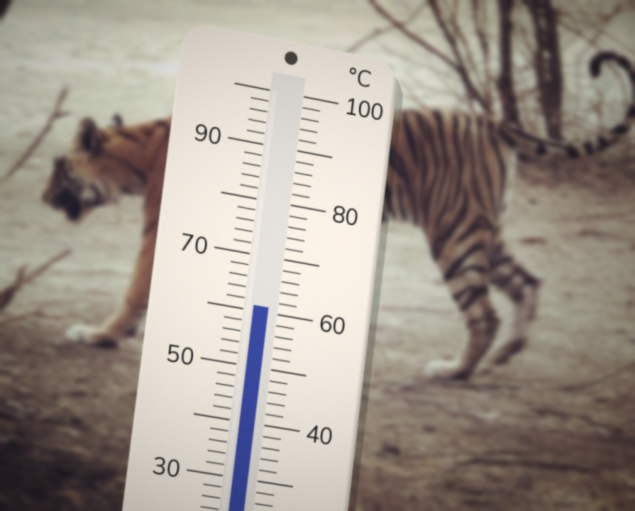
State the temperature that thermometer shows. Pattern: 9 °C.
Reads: 61 °C
